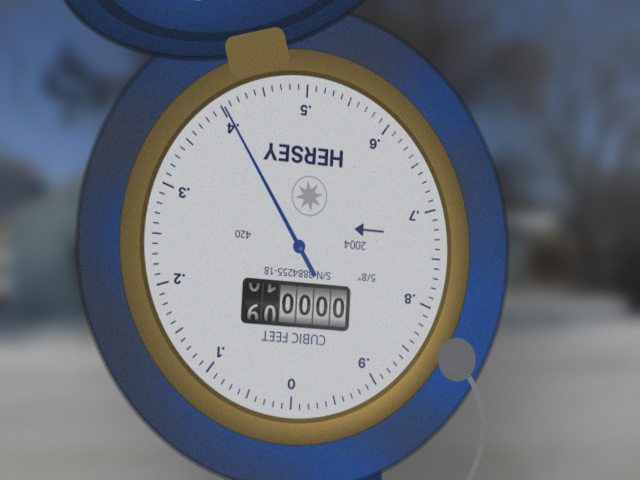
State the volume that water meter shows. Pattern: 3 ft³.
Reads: 9.40 ft³
